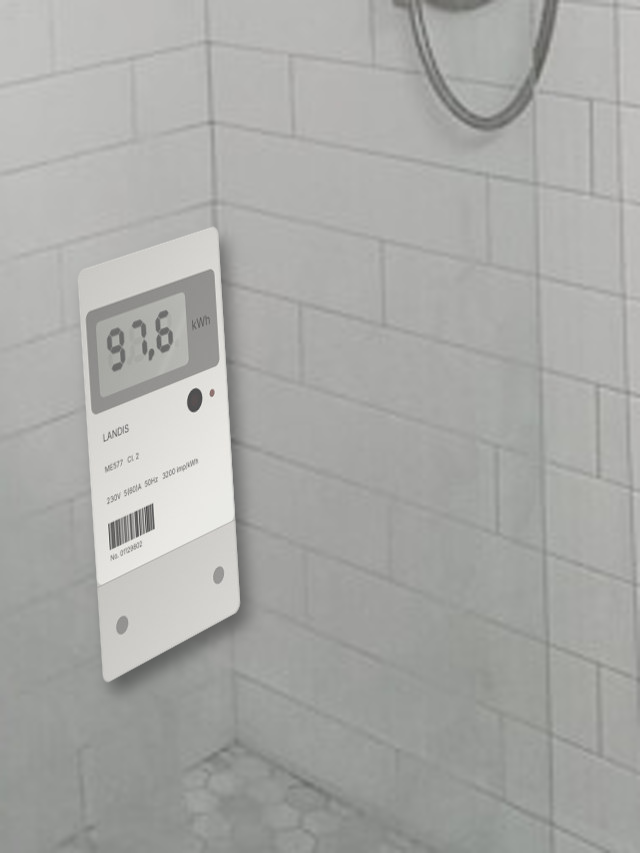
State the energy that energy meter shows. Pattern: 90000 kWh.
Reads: 97.6 kWh
